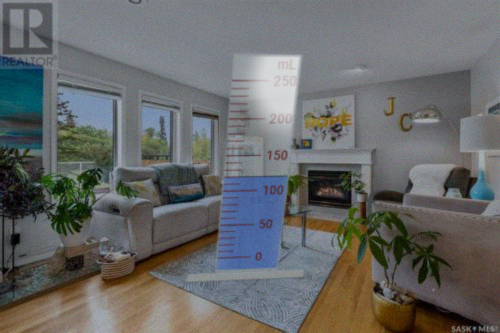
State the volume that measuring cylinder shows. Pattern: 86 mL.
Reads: 120 mL
